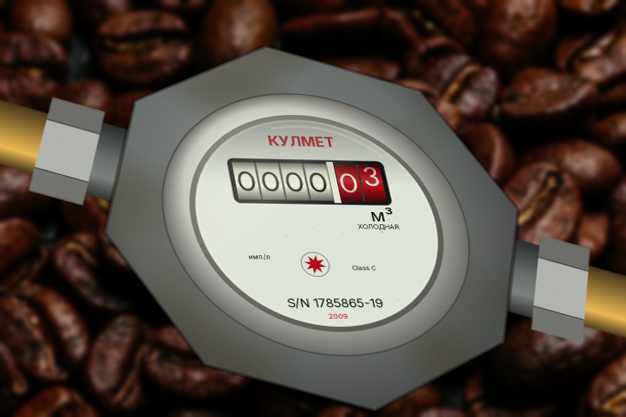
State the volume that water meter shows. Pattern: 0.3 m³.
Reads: 0.03 m³
